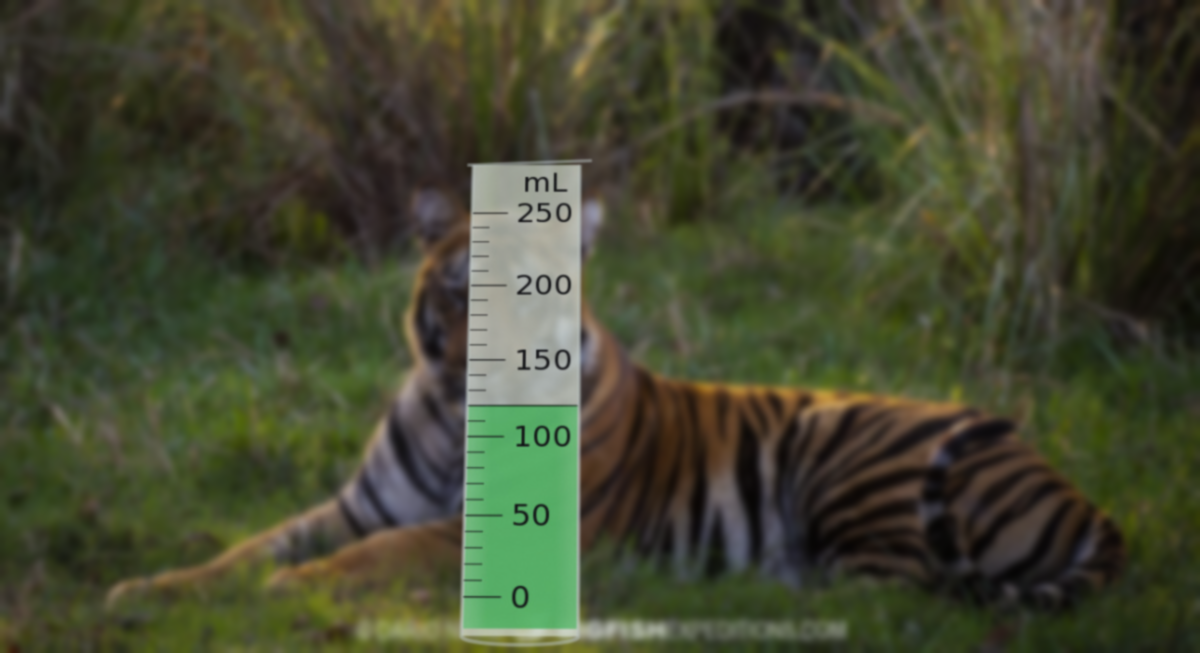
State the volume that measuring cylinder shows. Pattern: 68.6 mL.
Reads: 120 mL
